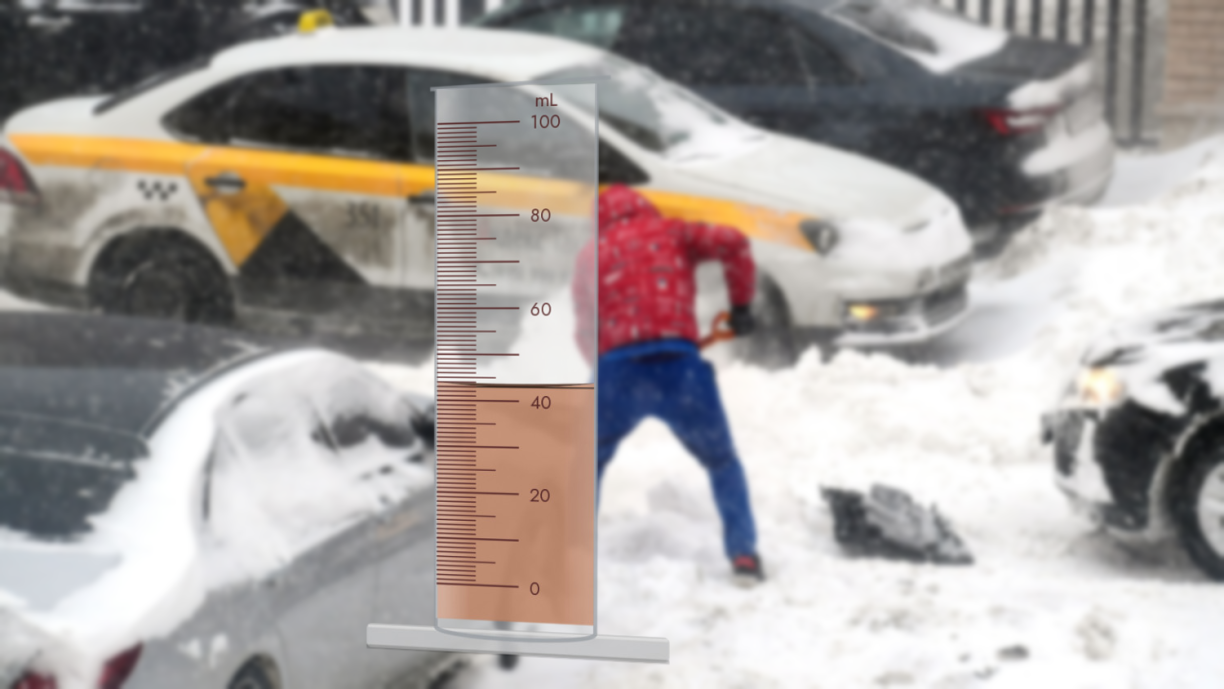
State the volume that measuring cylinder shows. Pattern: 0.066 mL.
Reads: 43 mL
